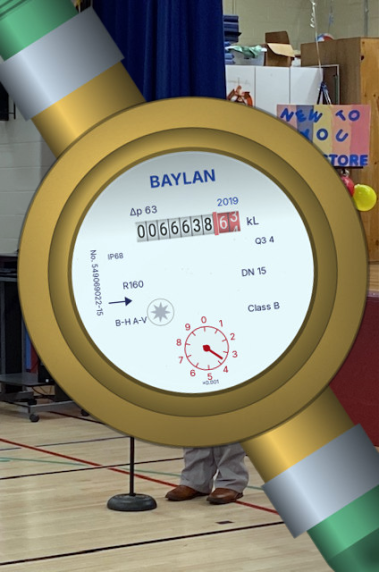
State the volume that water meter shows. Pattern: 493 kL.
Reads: 66638.633 kL
